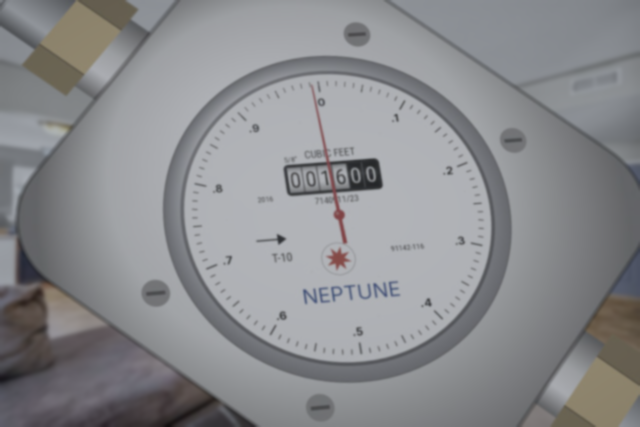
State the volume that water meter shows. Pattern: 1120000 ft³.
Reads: 1599.99 ft³
